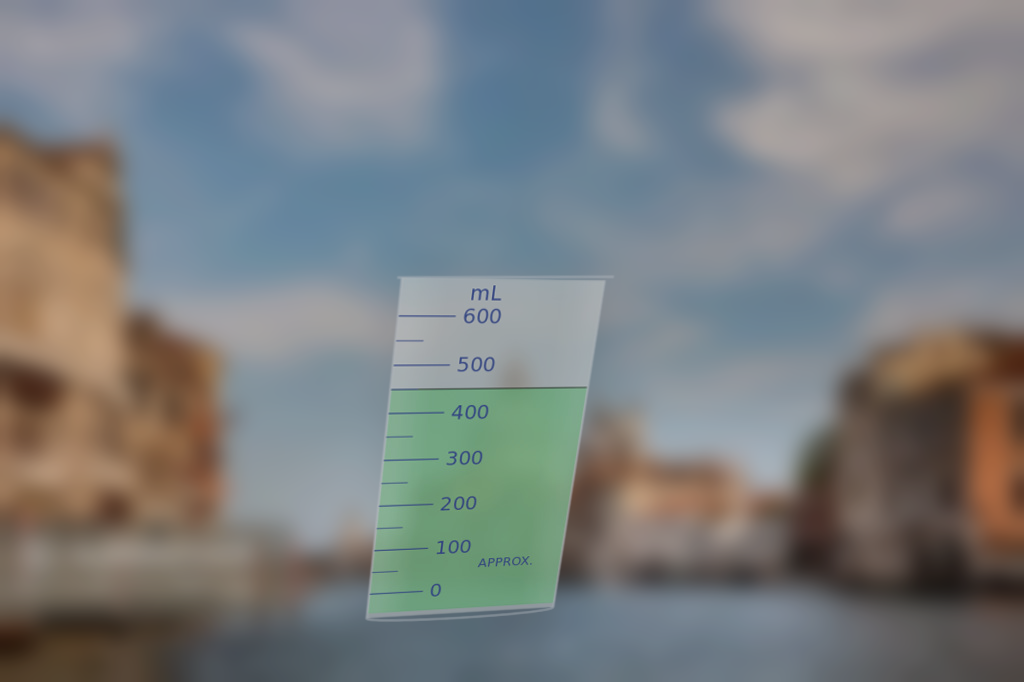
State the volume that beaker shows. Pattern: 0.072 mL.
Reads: 450 mL
